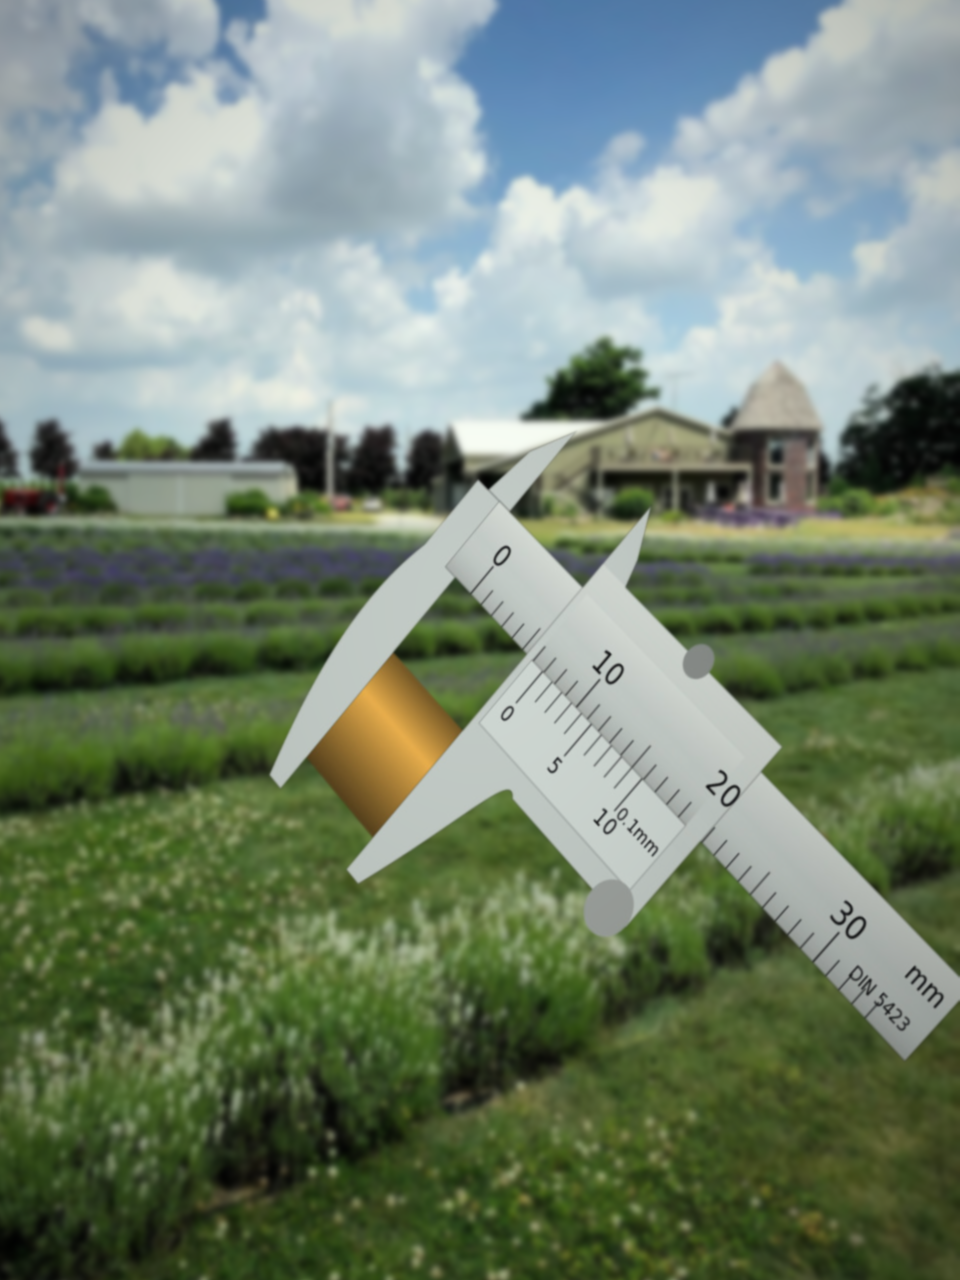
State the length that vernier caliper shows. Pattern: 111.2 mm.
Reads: 6.9 mm
